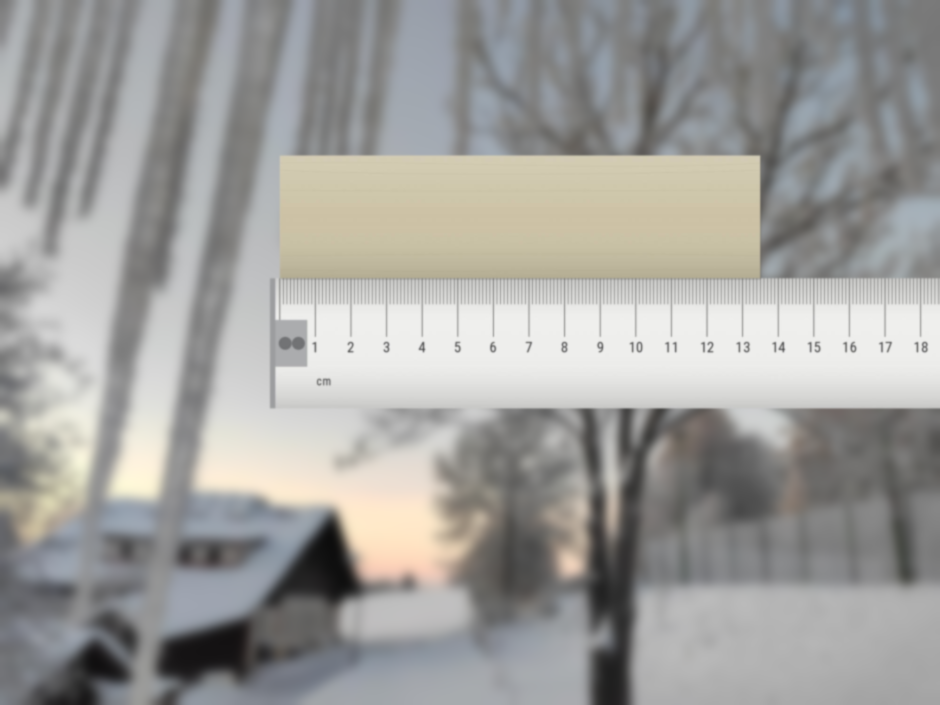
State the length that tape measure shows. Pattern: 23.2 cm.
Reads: 13.5 cm
